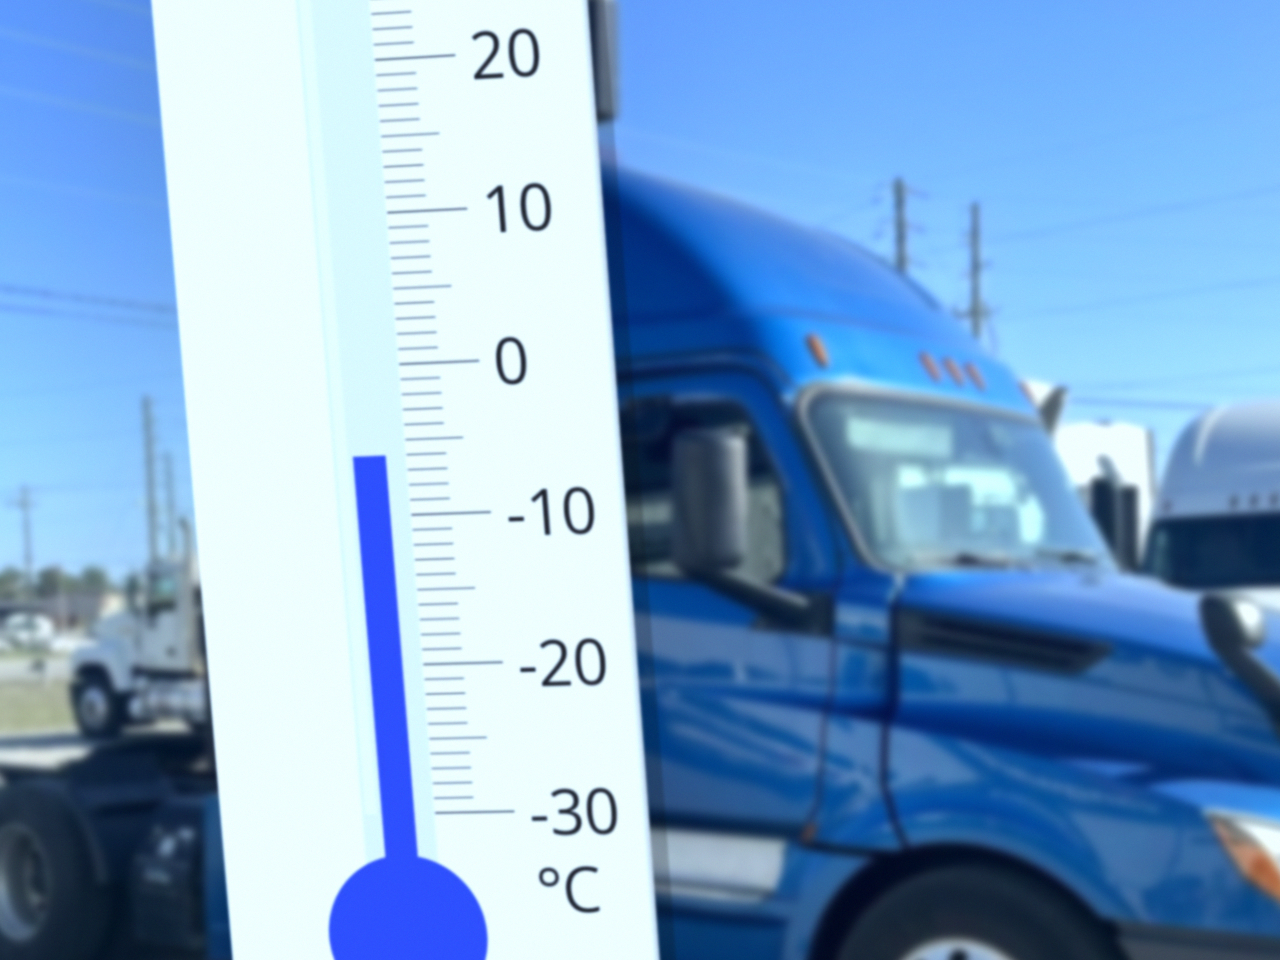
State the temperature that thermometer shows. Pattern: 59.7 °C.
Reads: -6 °C
